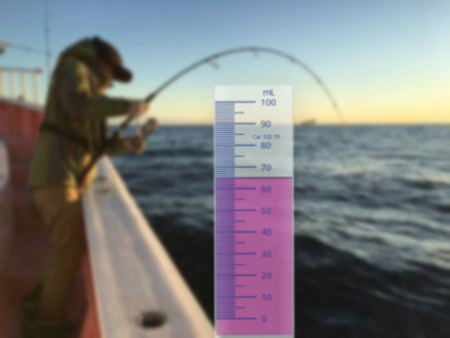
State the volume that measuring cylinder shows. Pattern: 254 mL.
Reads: 65 mL
